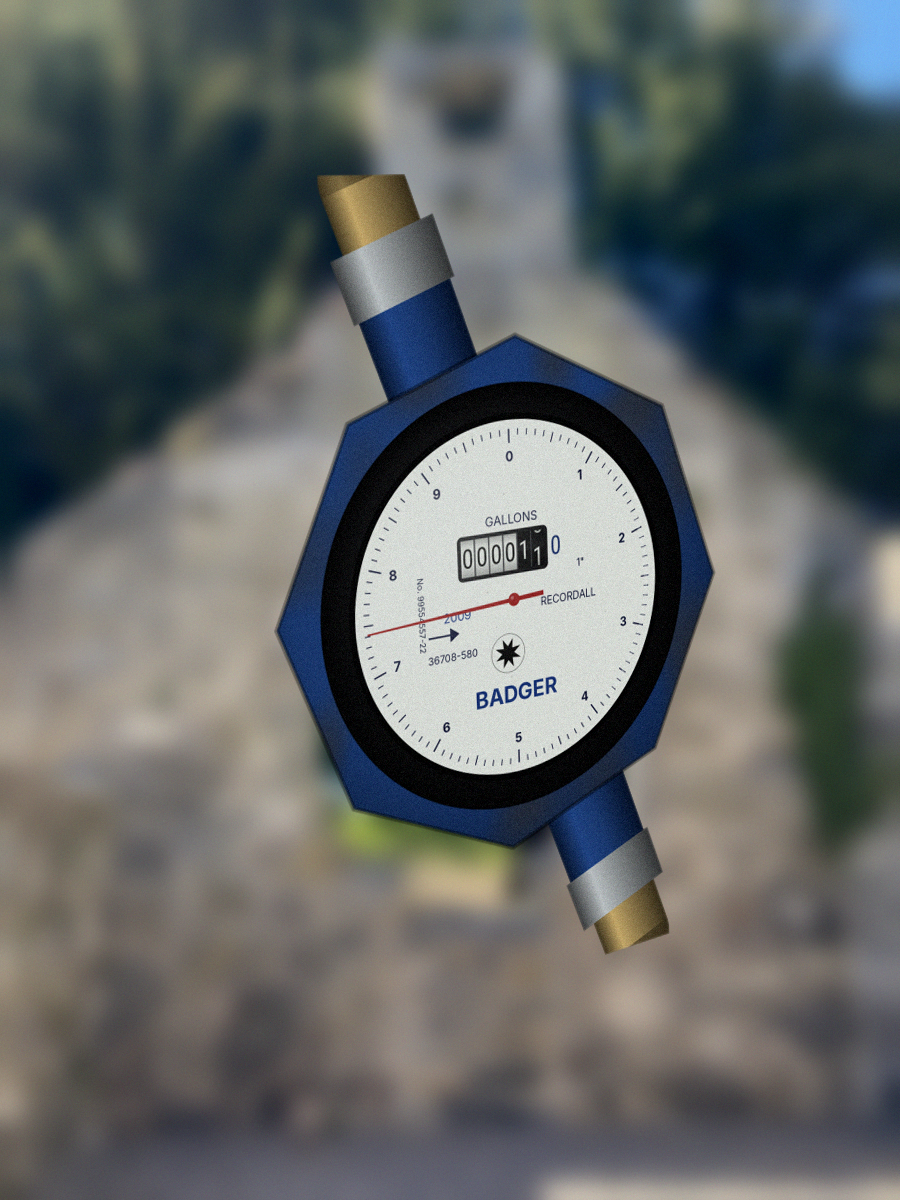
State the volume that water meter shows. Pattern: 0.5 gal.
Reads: 107.4 gal
